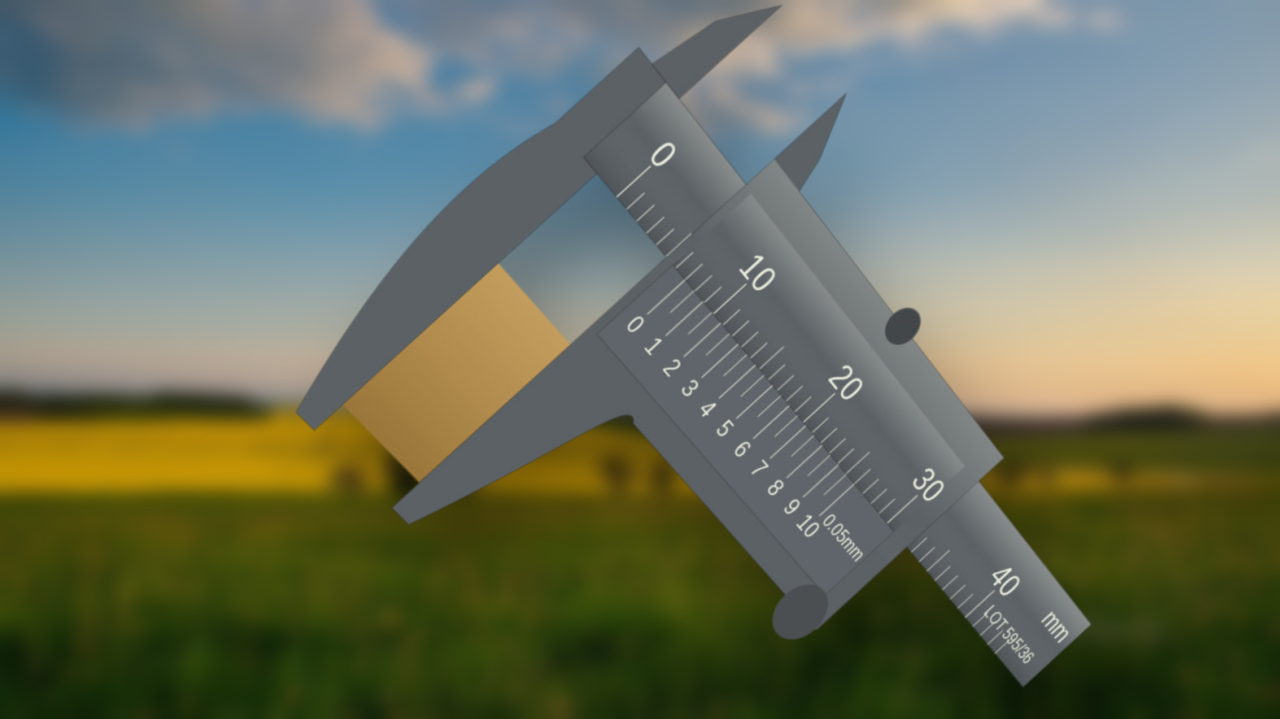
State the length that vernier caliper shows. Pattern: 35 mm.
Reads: 7.0 mm
